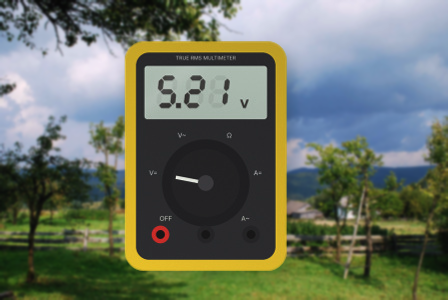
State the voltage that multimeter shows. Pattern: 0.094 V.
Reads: 5.21 V
